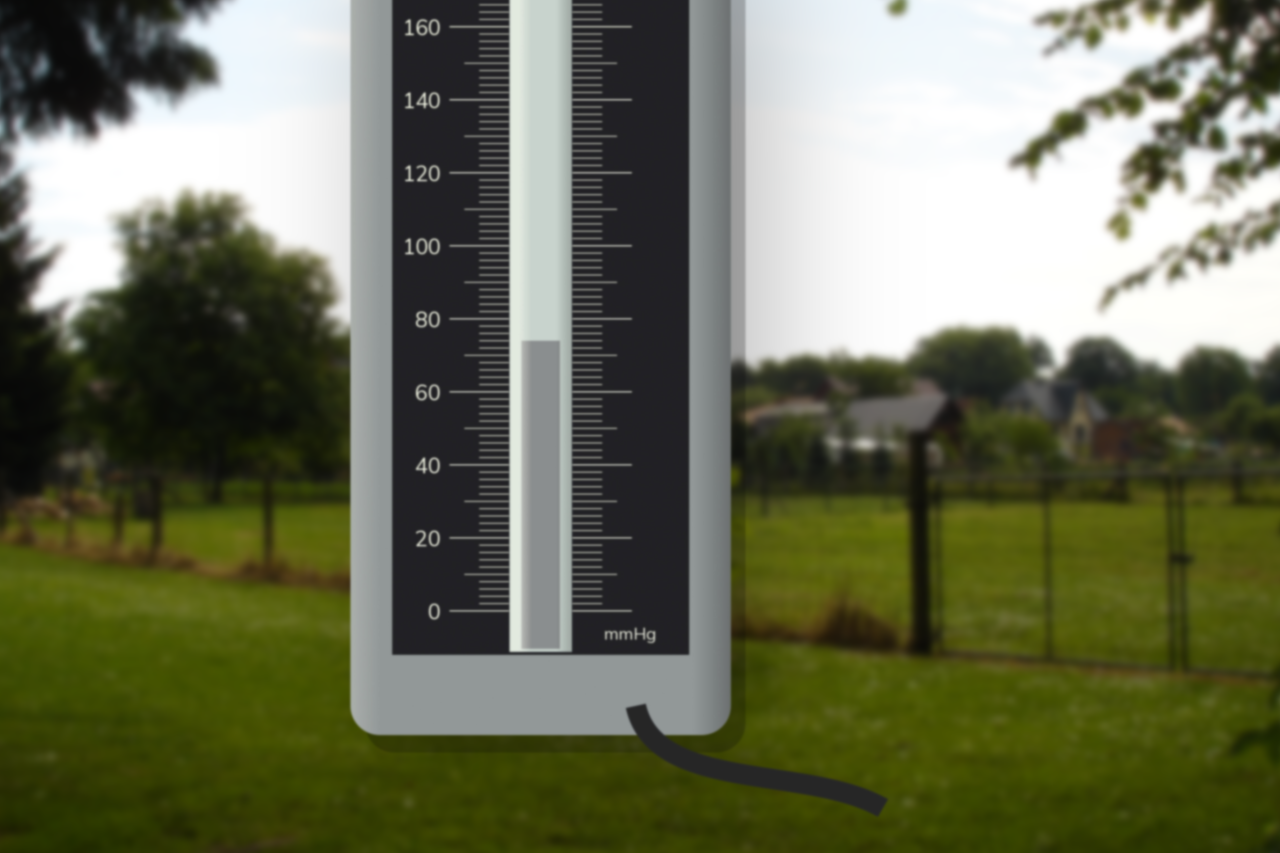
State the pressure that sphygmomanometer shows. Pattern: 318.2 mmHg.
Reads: 74 mmHg
